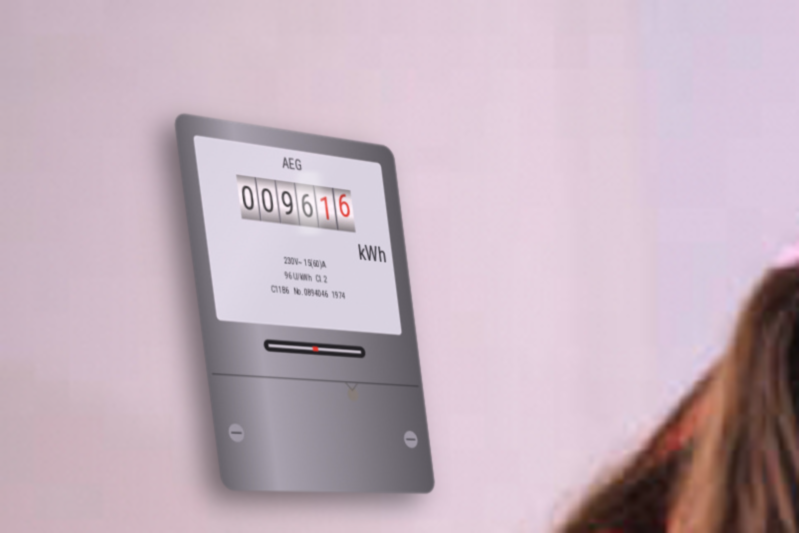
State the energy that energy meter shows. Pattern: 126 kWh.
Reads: 96.16 kWh
